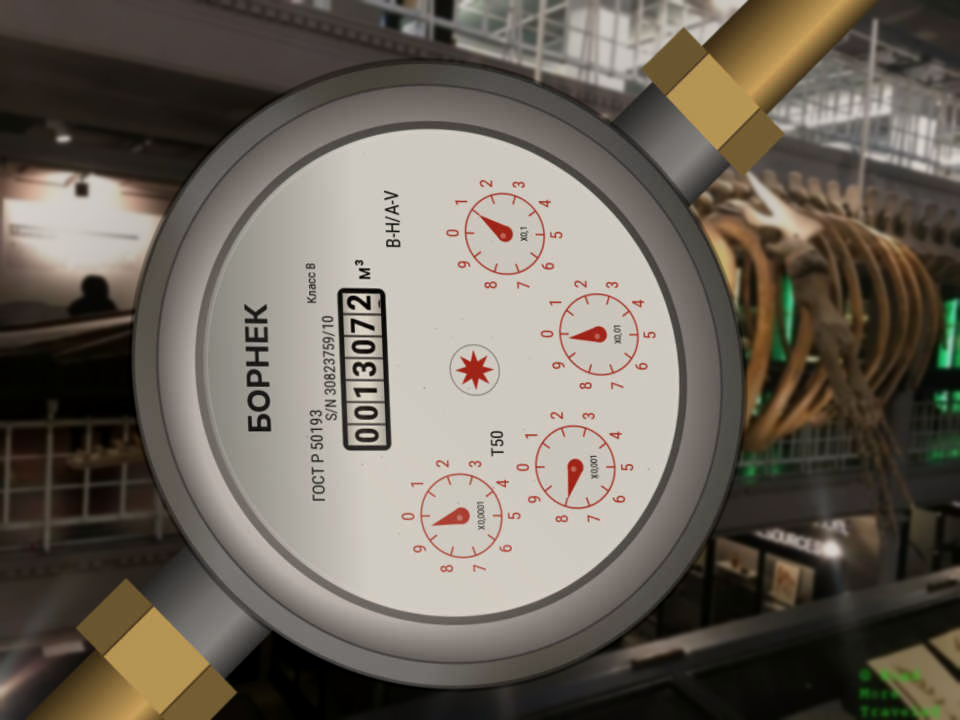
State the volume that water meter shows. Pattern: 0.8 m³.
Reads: 13072.0979 m³
